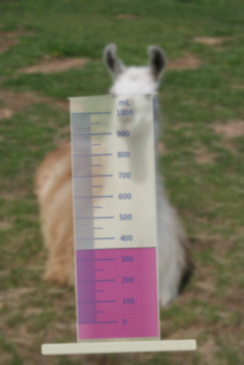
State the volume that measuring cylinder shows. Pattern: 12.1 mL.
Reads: 350 mL
